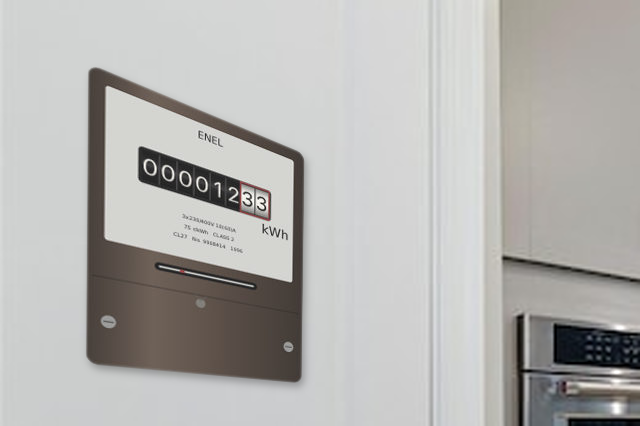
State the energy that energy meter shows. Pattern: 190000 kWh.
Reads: 12.33 kWh
